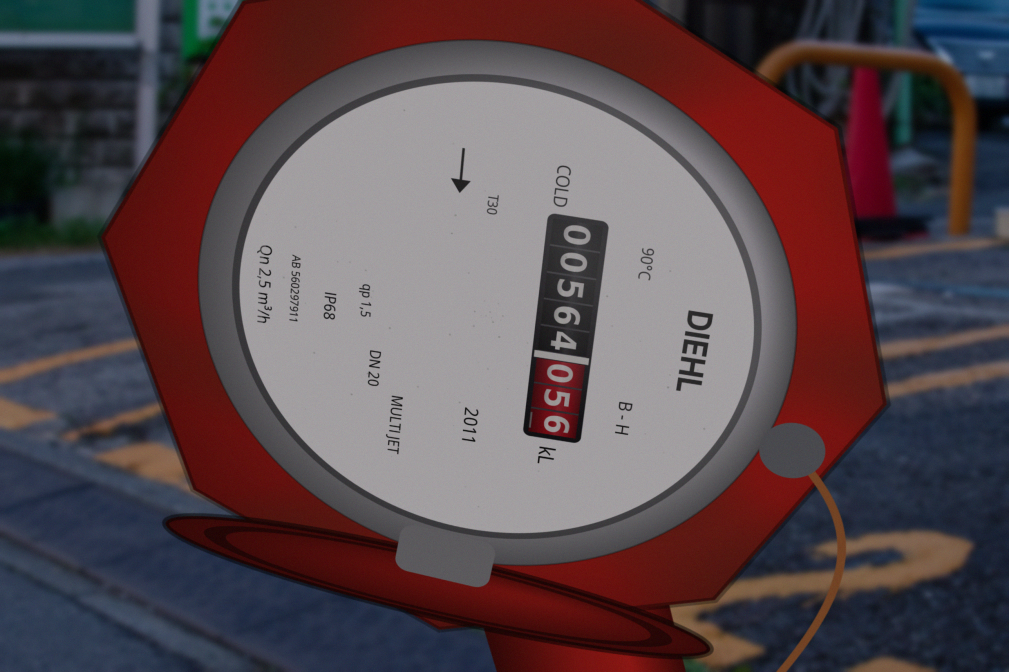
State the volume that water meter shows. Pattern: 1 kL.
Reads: 564.056 kL
